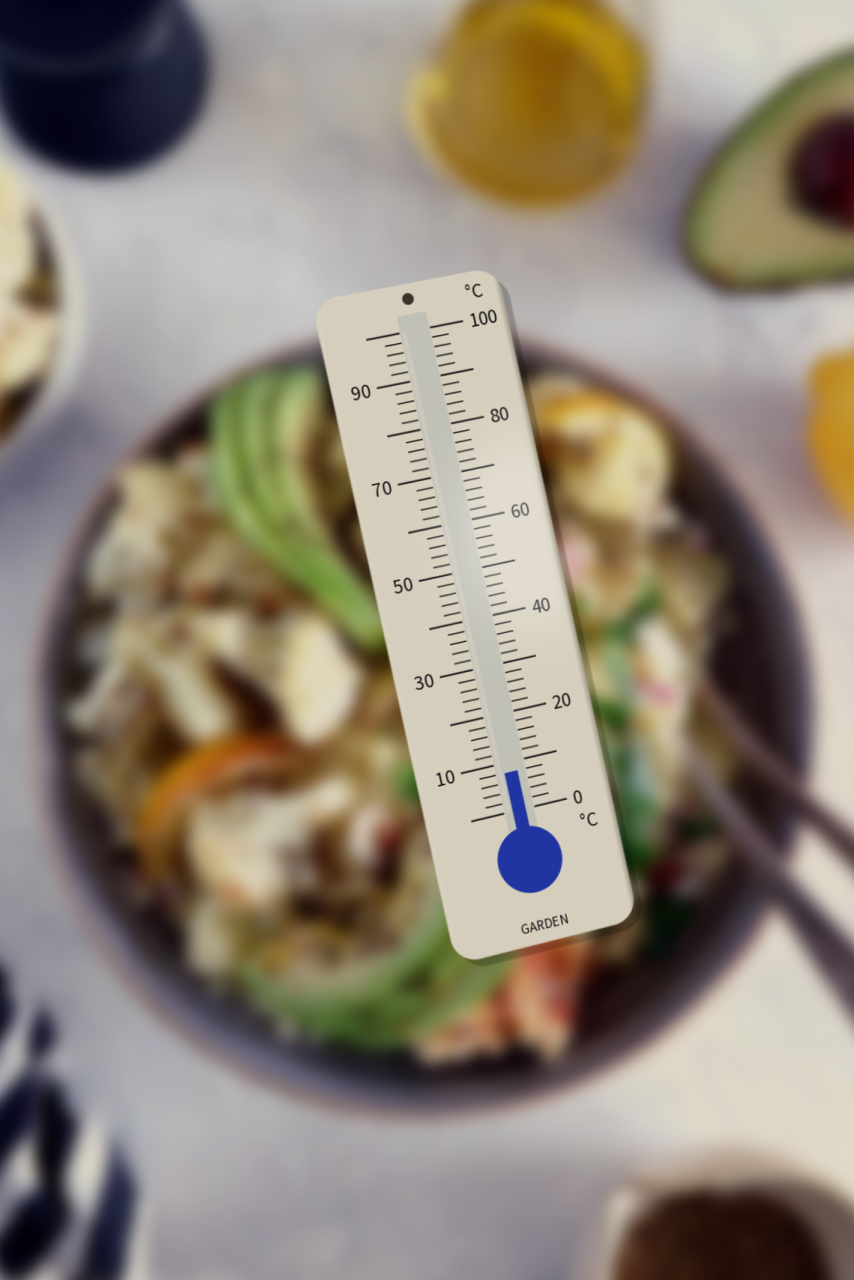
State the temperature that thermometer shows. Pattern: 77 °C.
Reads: 8 °C
